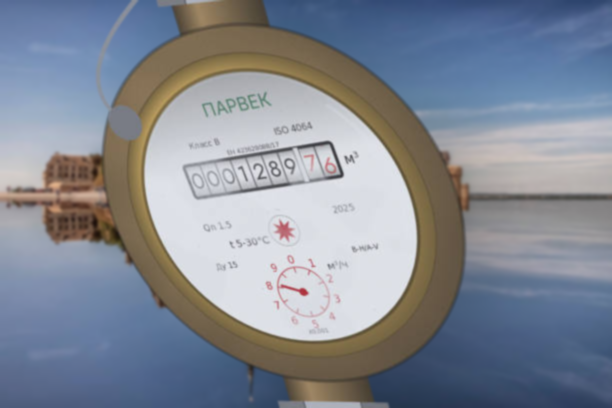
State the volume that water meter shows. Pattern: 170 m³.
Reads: 1289.758 m³
